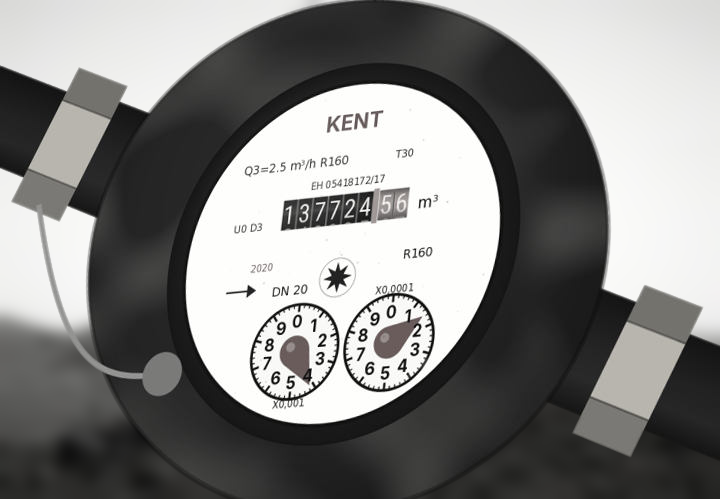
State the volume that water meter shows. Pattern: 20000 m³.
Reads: 137724.5641 m³
